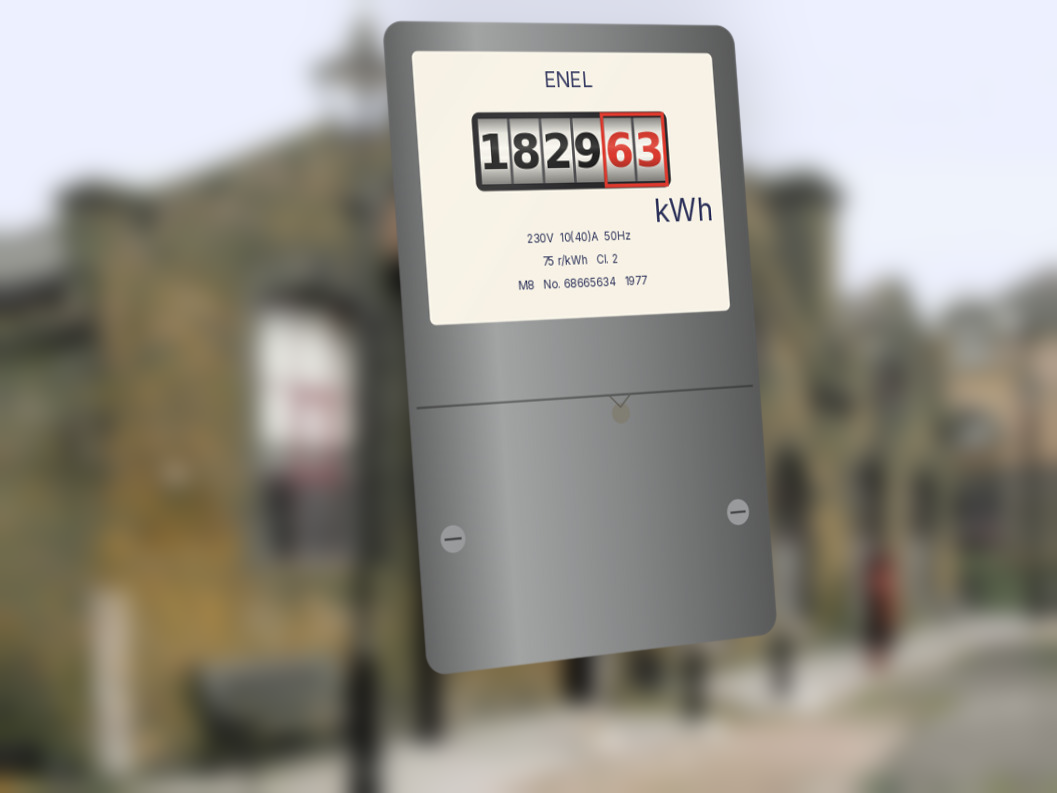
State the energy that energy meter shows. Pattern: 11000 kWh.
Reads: 1829.63 kWh
